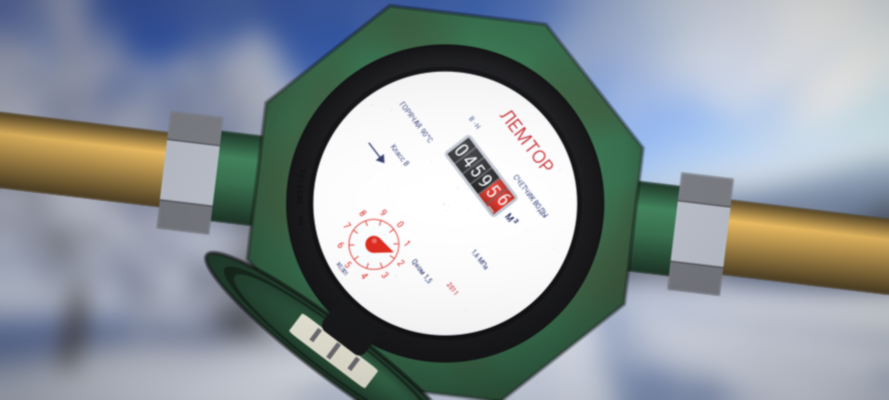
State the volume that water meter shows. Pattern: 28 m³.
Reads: 459.561 m³
